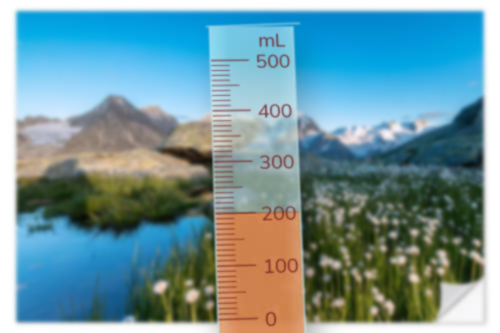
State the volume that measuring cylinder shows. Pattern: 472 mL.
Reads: 200 mL
